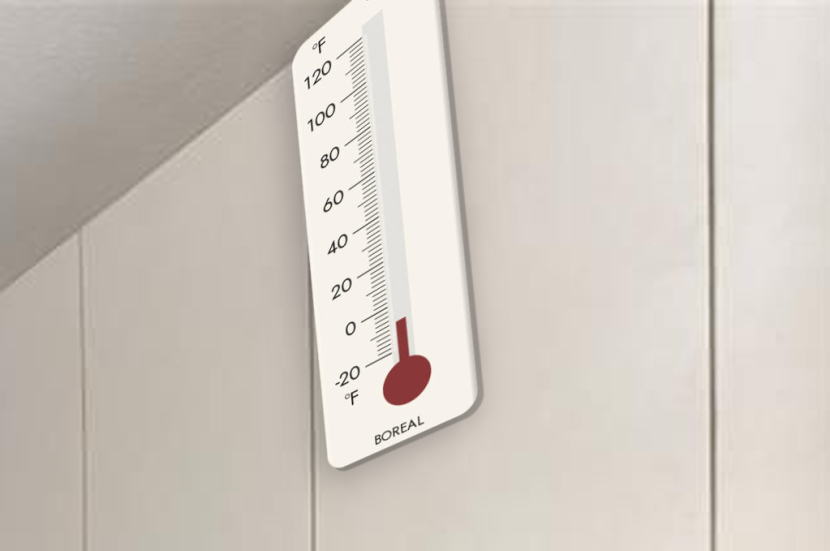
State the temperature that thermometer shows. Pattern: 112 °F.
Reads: -8 °F
